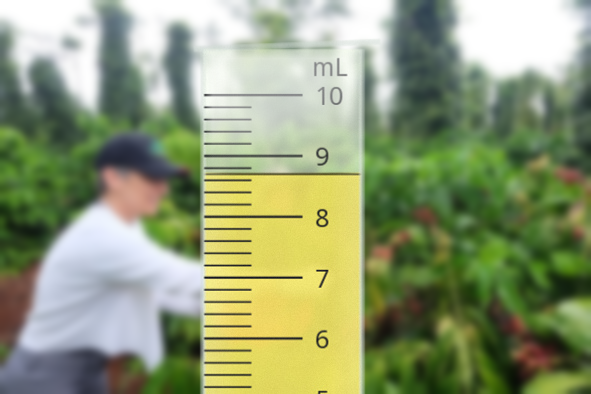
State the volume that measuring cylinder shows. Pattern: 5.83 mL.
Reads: 8.7 mL
